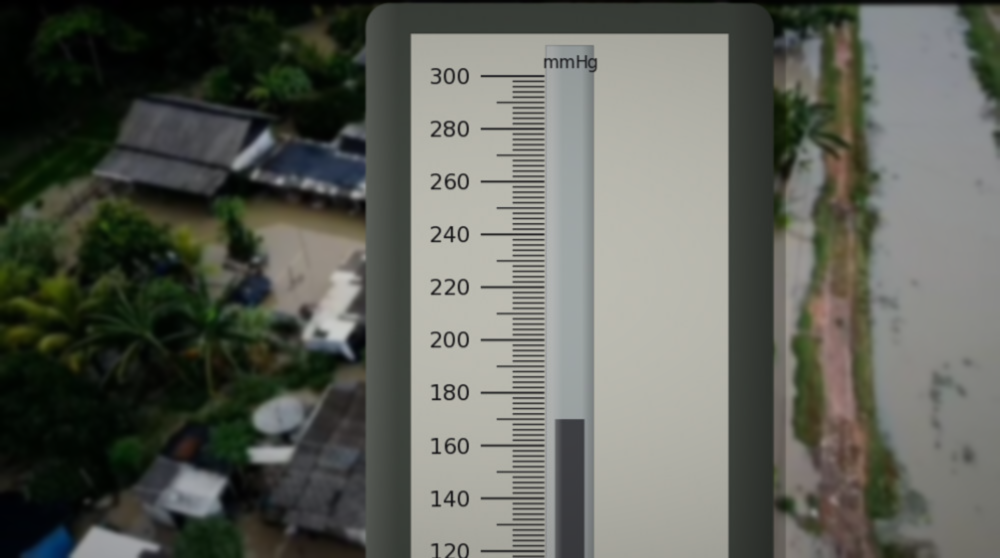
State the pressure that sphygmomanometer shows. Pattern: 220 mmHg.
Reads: 170 mmHg
